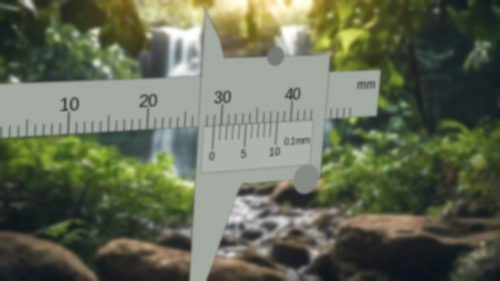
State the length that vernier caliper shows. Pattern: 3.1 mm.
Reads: 29.0 mm
